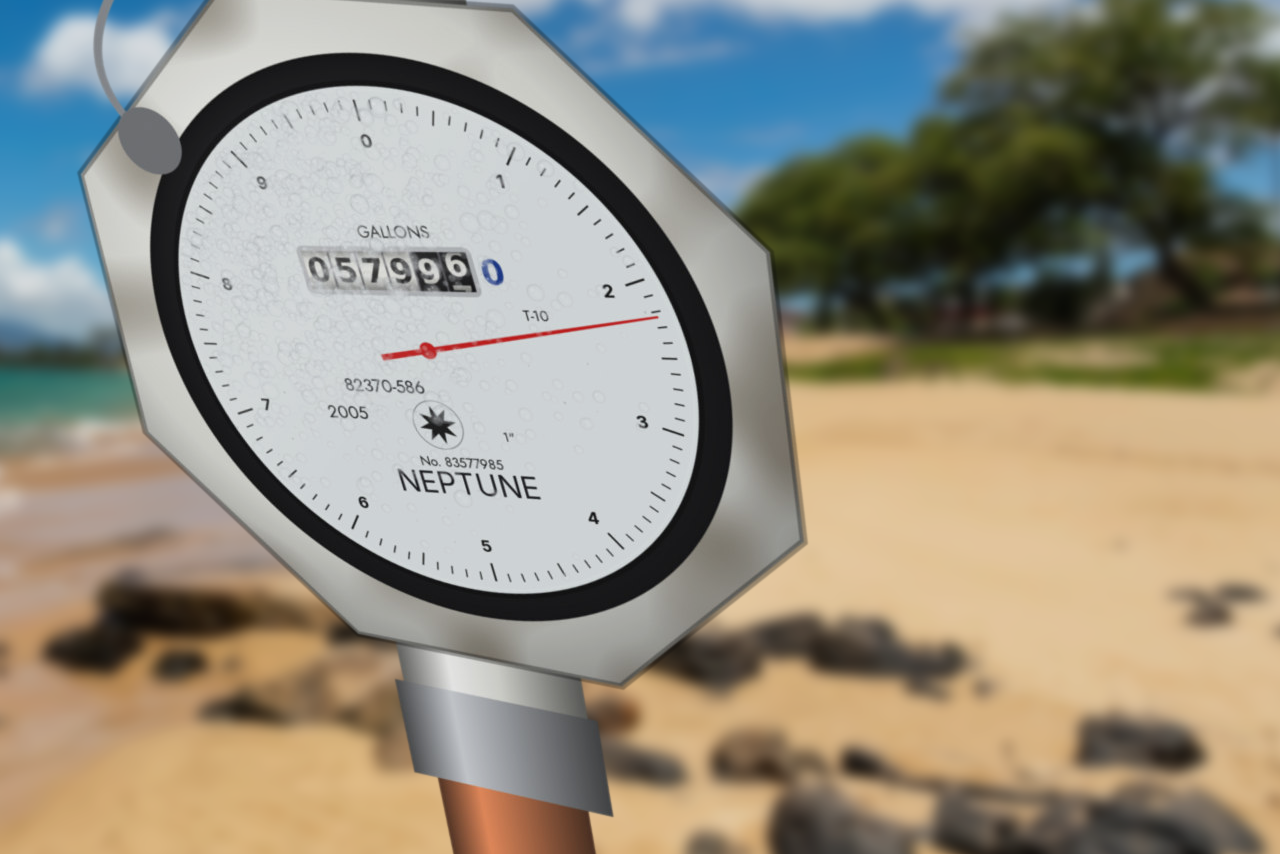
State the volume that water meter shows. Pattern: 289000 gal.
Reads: 579962.2 gal
